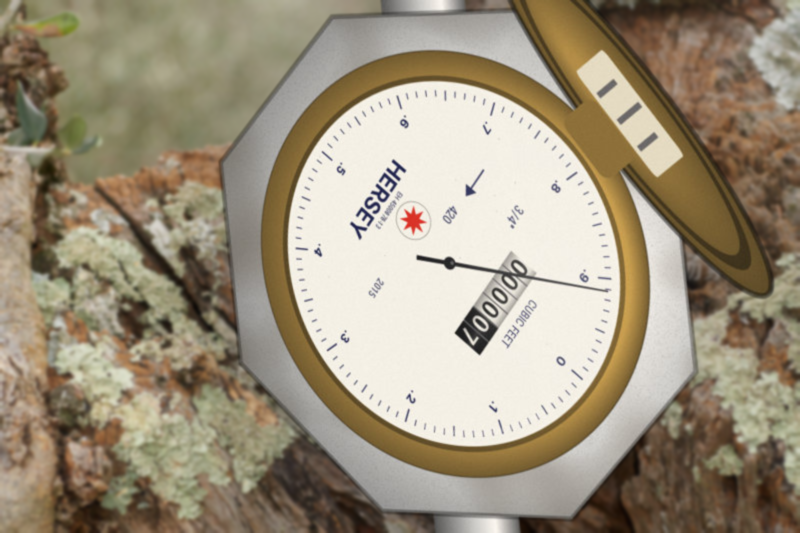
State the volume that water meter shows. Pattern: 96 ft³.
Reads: 6.91 ft³
